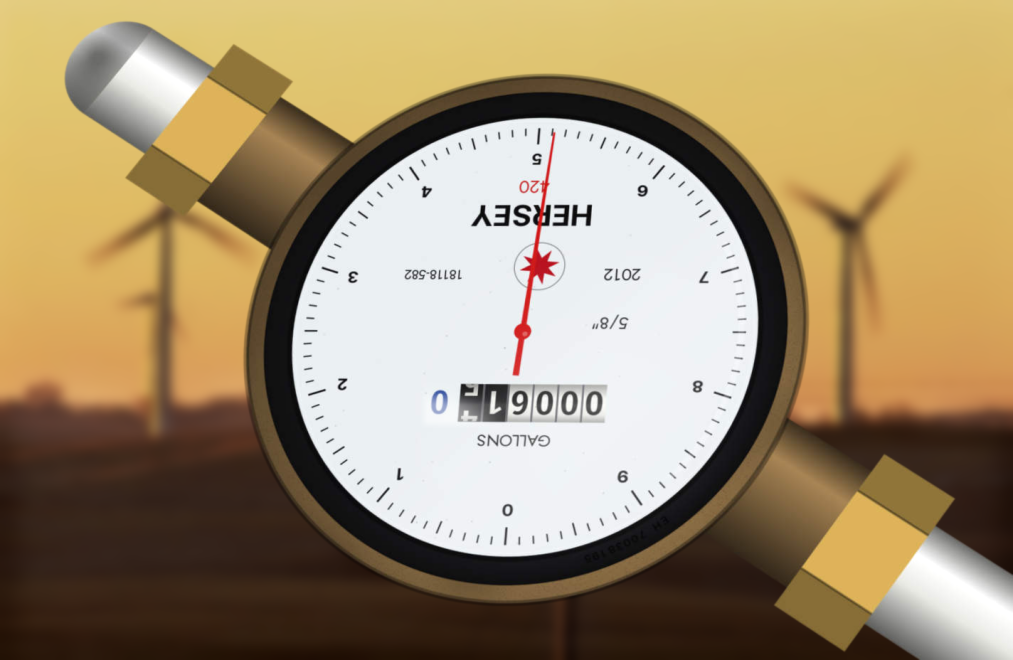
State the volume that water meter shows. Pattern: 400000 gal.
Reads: 6145.1 gal
